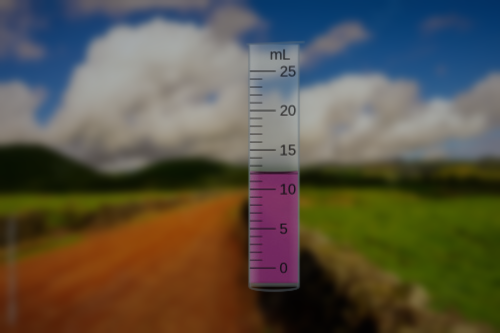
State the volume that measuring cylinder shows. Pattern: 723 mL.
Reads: 12 mL
